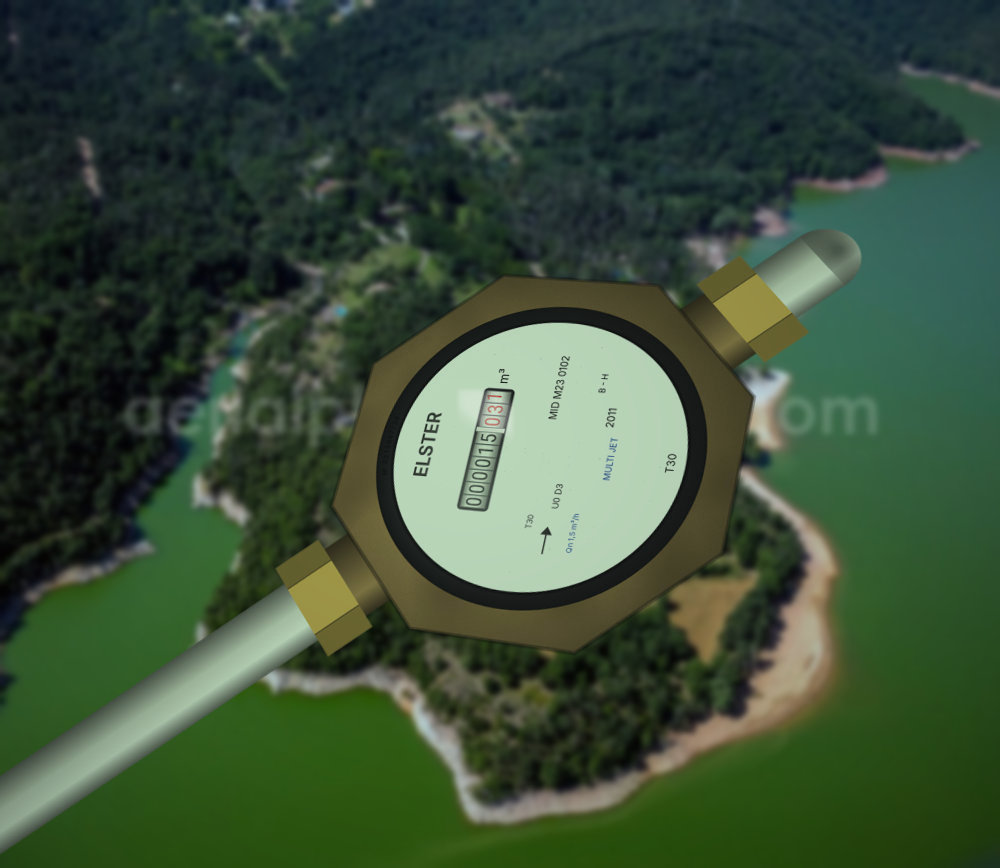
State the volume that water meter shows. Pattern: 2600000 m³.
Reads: 15.031 m³
